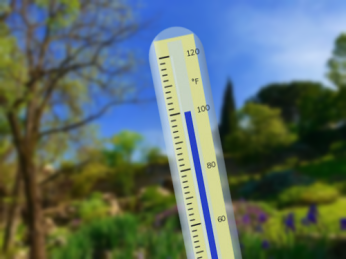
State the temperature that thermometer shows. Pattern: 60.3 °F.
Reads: 100 °F
